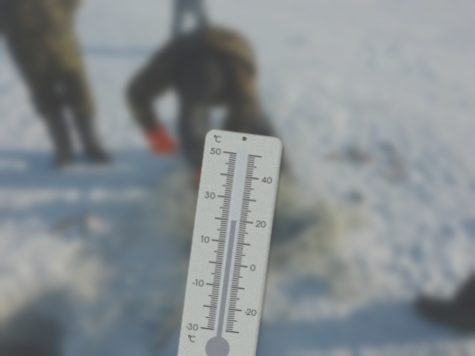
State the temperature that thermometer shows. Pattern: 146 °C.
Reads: 20 °C
